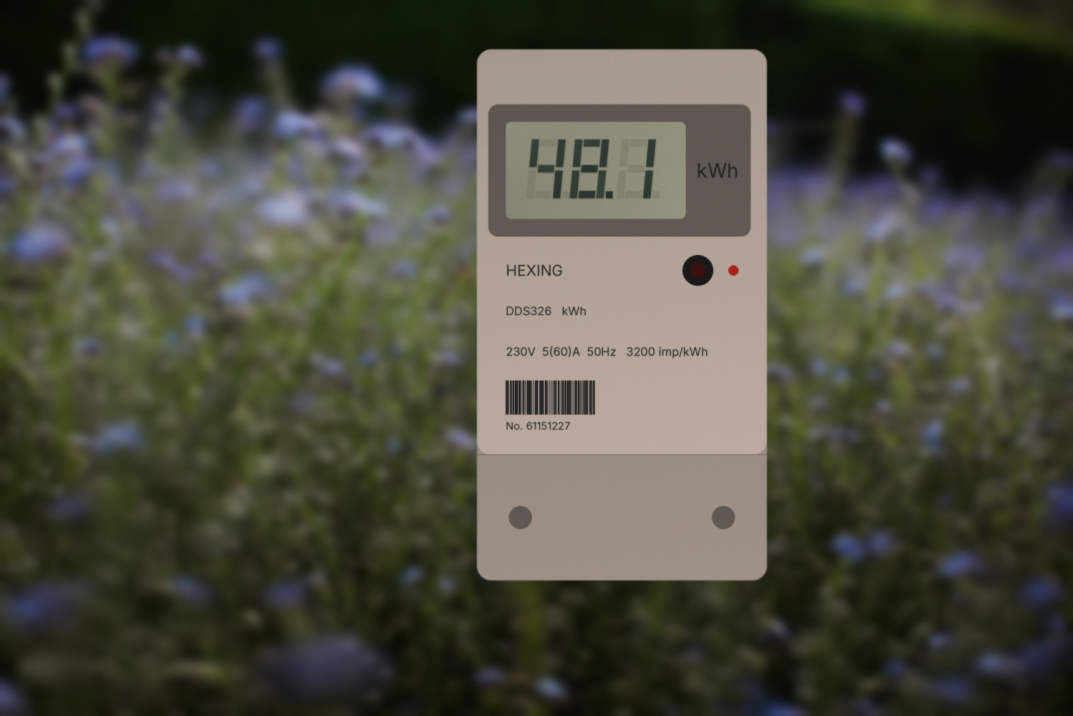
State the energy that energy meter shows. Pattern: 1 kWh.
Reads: 48.1 kWh
